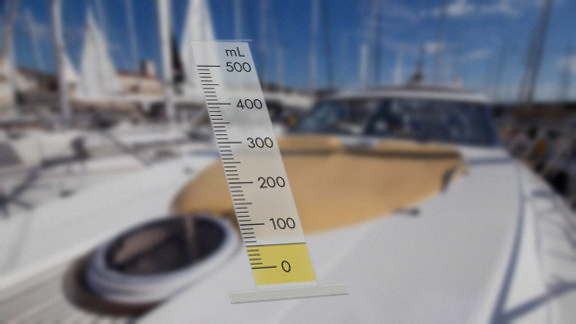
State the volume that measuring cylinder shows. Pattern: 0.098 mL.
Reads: 50 mL
